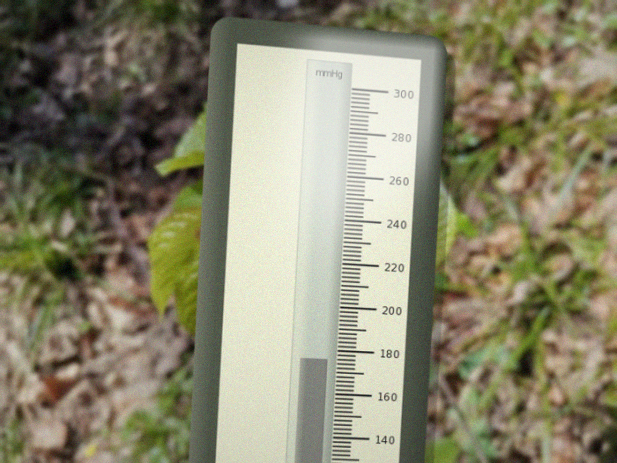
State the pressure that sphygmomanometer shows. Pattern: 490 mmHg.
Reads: 176 mmHg
